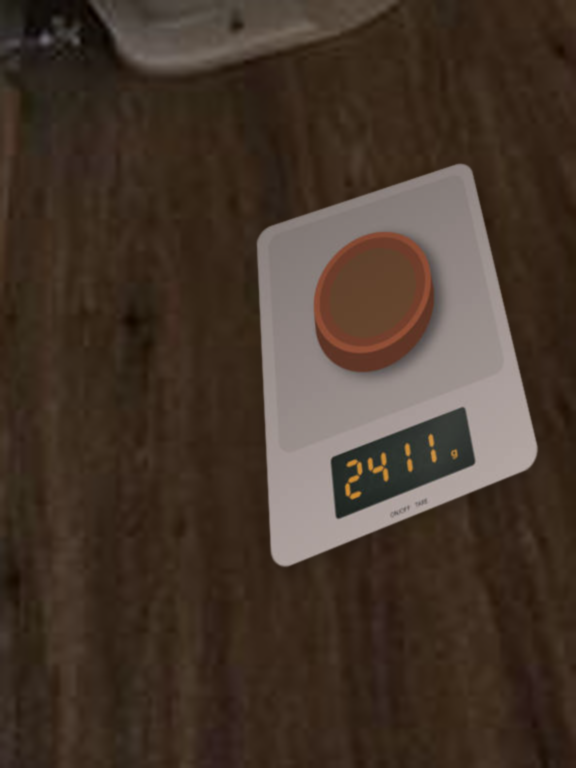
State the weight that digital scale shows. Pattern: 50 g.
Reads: 2411 g
